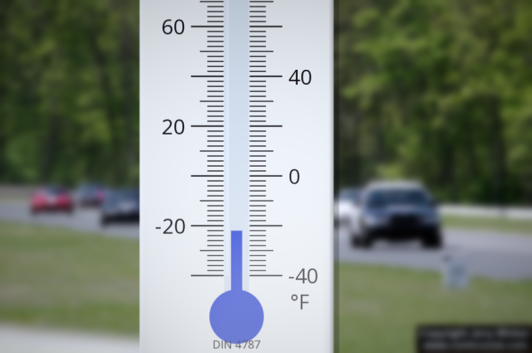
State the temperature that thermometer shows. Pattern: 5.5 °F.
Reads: -22 °F
